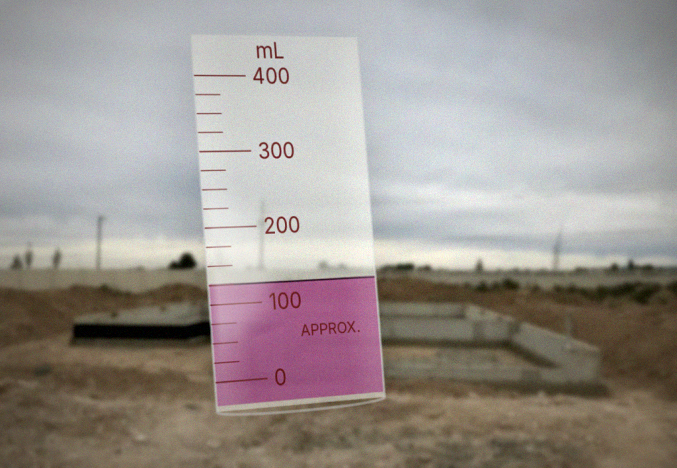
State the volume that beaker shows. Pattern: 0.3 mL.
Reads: 125 mL
